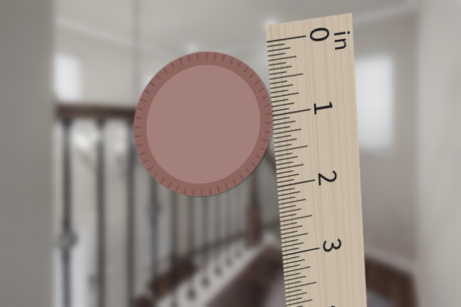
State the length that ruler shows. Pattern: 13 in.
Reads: 1.9375 in
